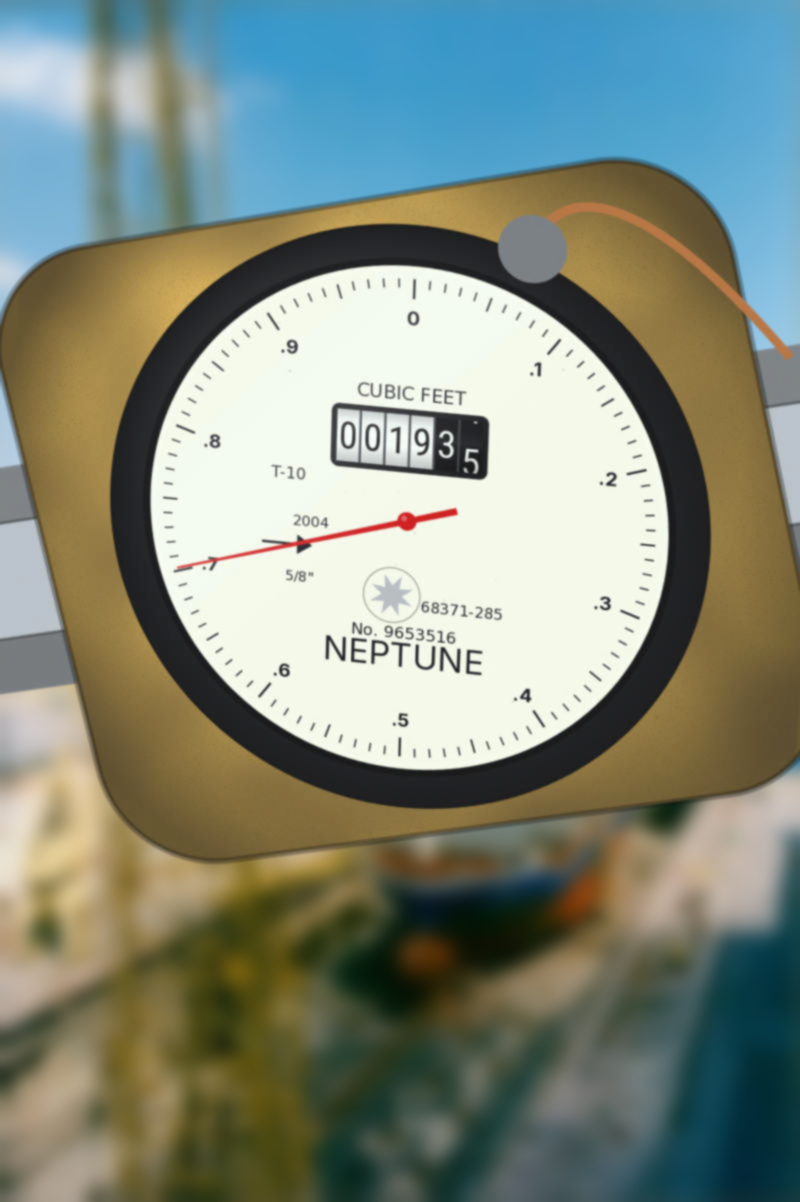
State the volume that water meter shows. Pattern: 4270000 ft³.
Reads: 1934.70 ft³
